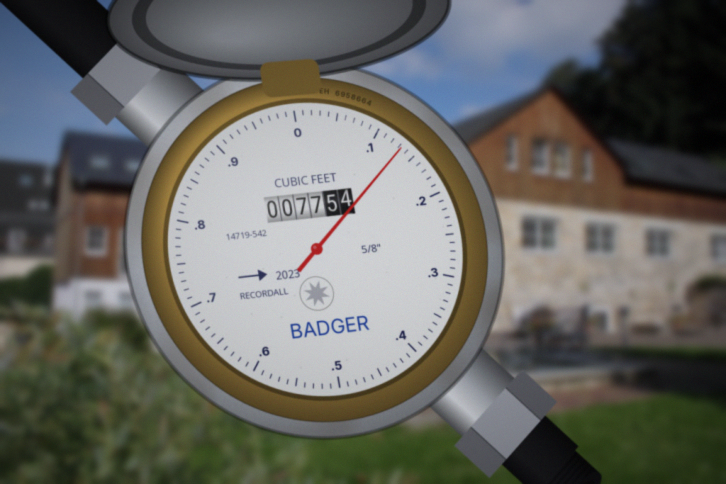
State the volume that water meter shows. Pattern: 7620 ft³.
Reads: 7754.13 ft³
